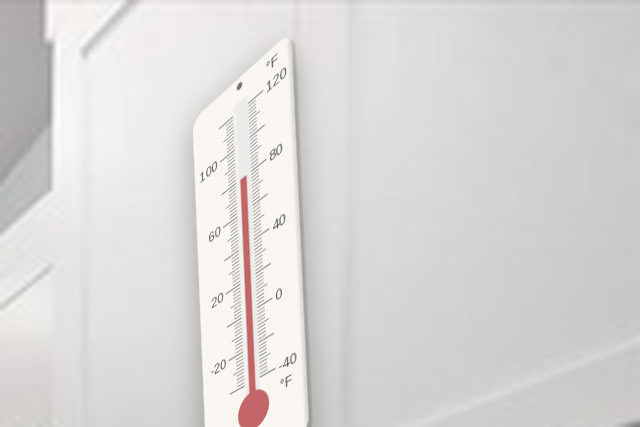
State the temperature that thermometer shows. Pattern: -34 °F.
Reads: 80 °F
